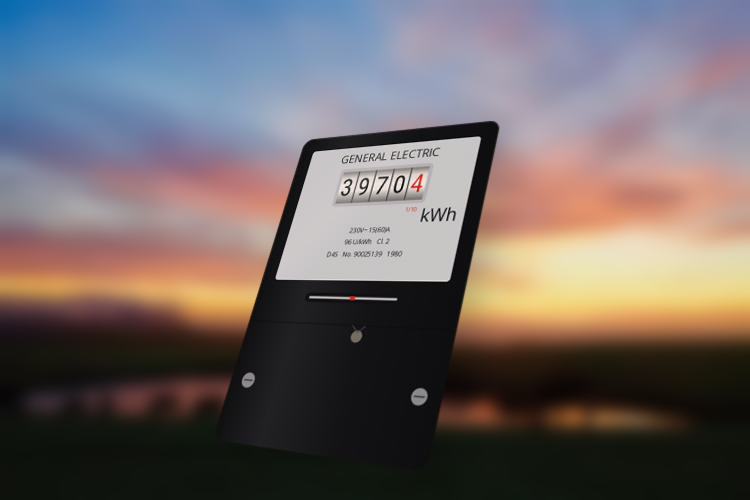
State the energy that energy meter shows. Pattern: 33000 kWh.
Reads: 3970.4 kWh
